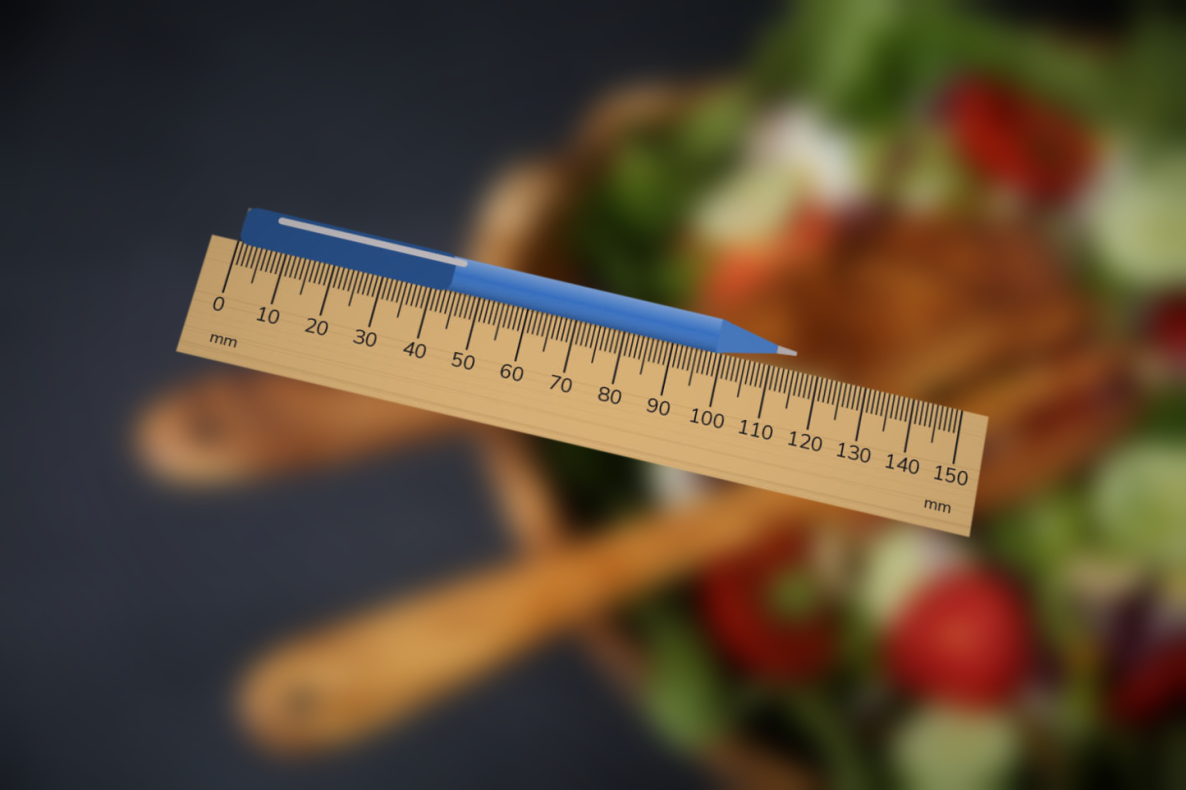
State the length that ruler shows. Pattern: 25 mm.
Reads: 115 mm
